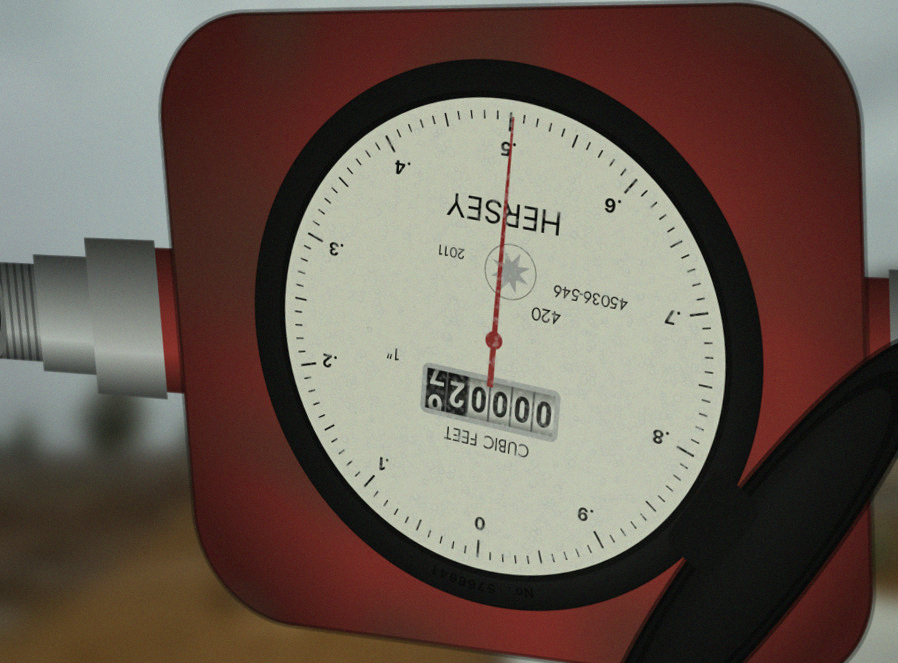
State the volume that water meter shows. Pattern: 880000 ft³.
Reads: 26.50 ft³
